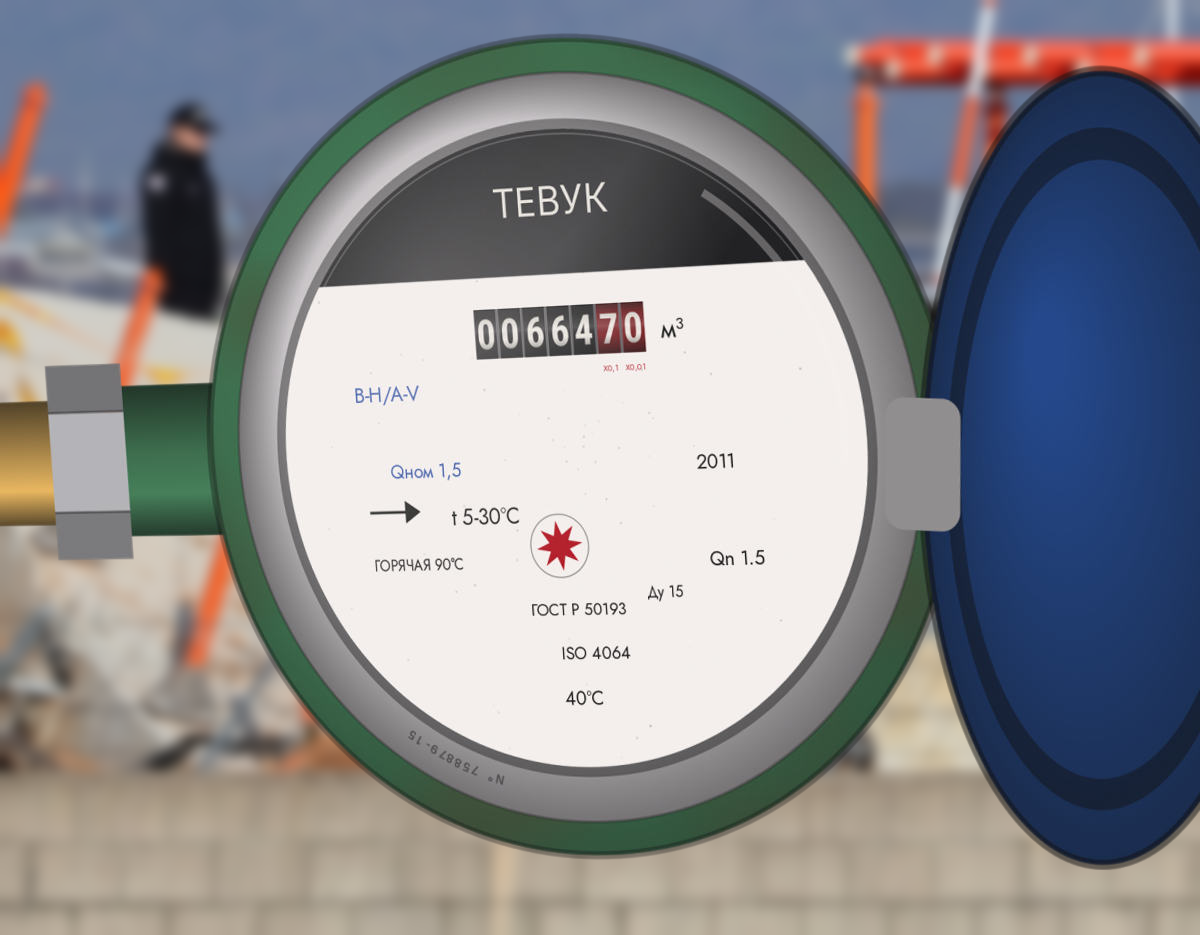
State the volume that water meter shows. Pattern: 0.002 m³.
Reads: 664.70 m³
